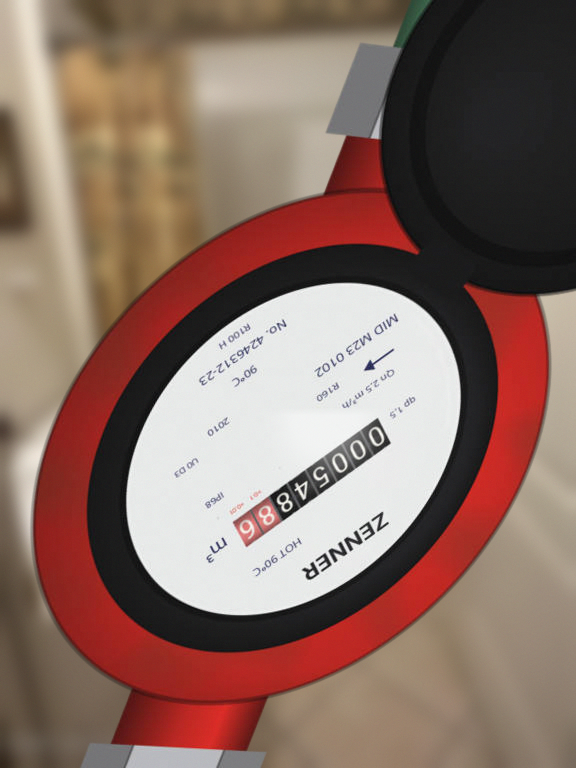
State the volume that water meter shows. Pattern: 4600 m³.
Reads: 548.86 m³
